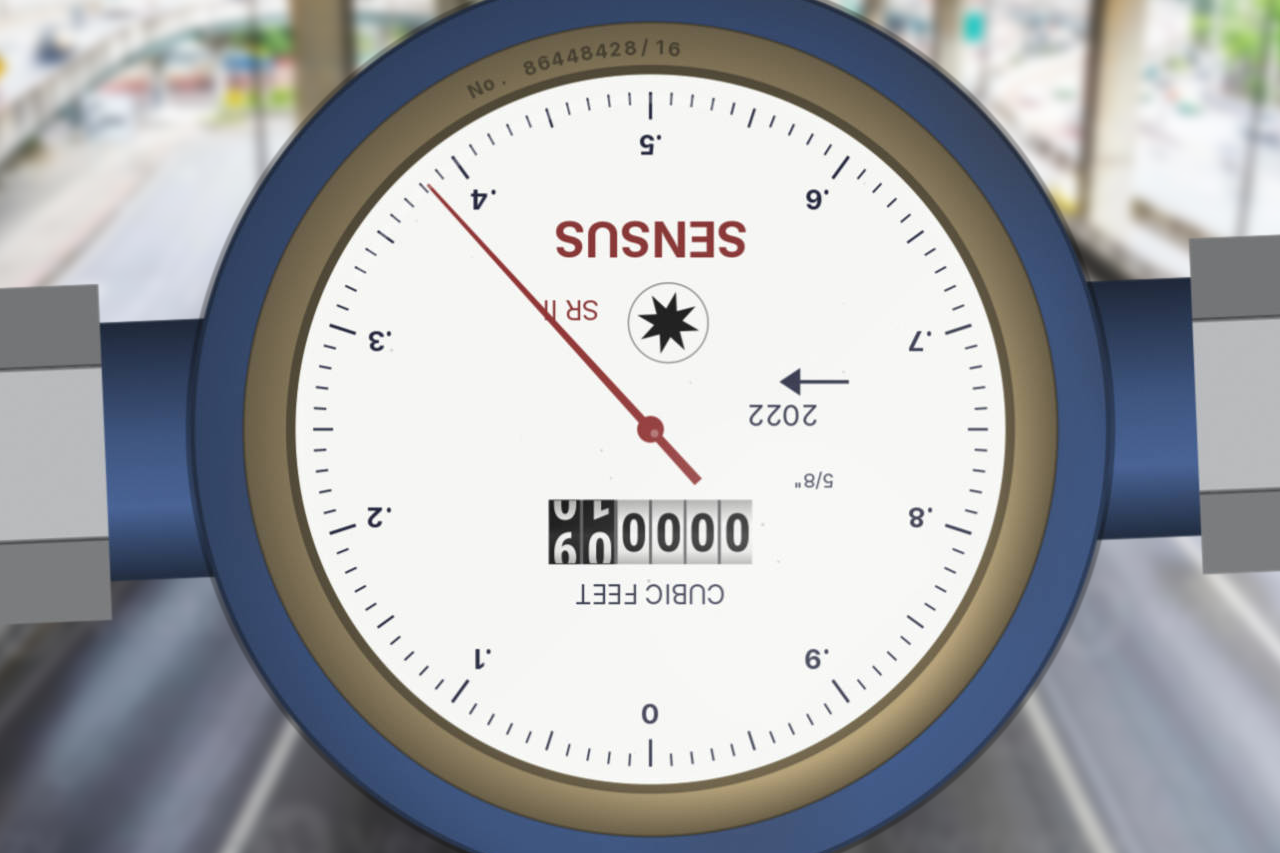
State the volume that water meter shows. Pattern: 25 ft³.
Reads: 9.38 ft³
